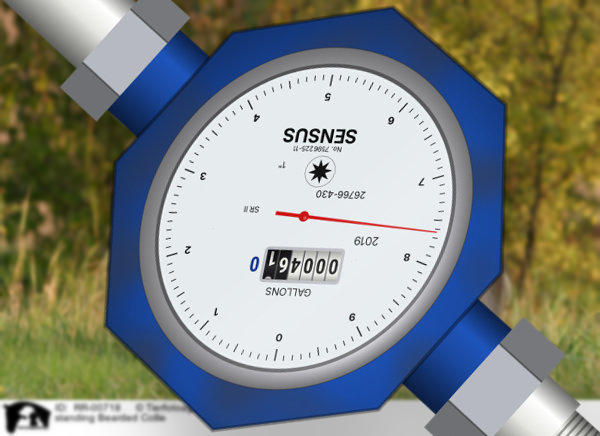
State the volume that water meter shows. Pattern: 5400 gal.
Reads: 4607.6 gal
